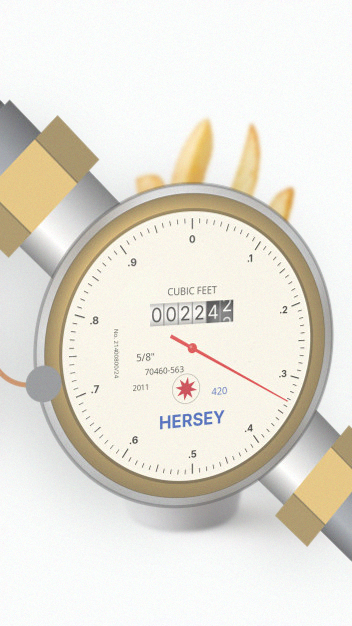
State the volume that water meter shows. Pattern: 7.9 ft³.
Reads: 2242.33 ft³
